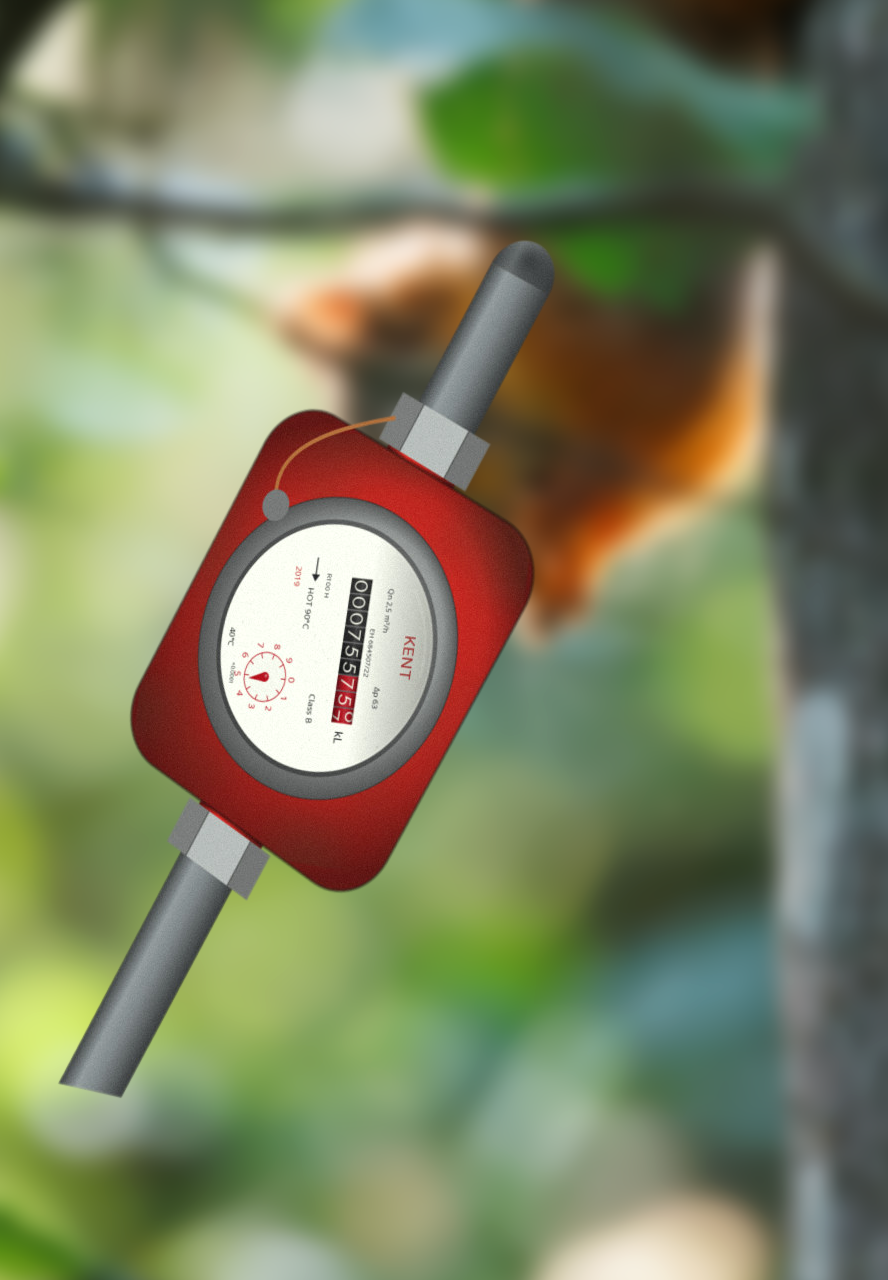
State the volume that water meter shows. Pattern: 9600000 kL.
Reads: 755.7564 kL
